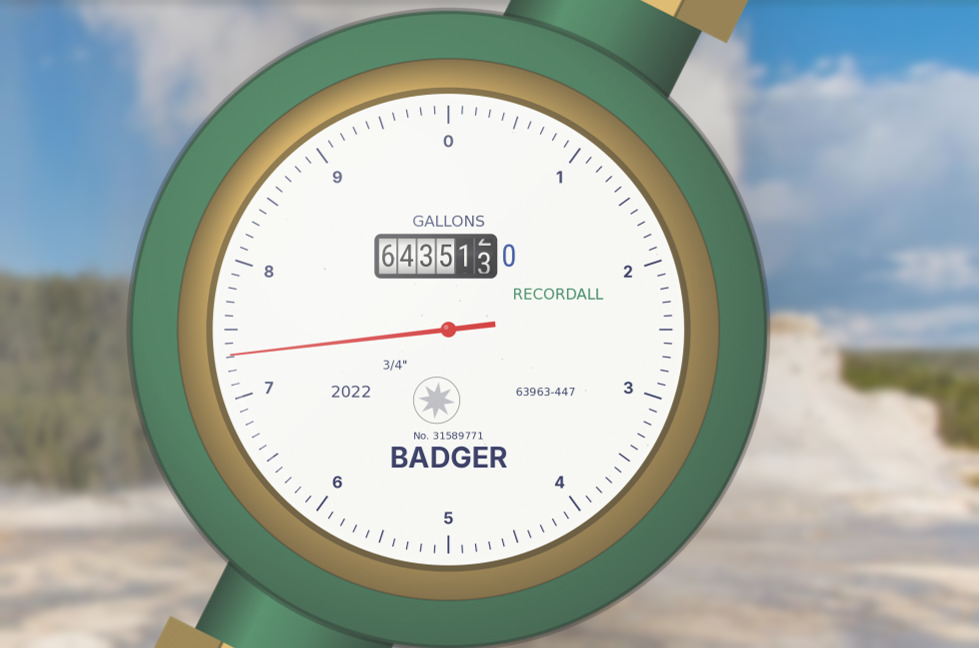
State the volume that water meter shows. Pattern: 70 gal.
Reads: 6435127.3 gal
